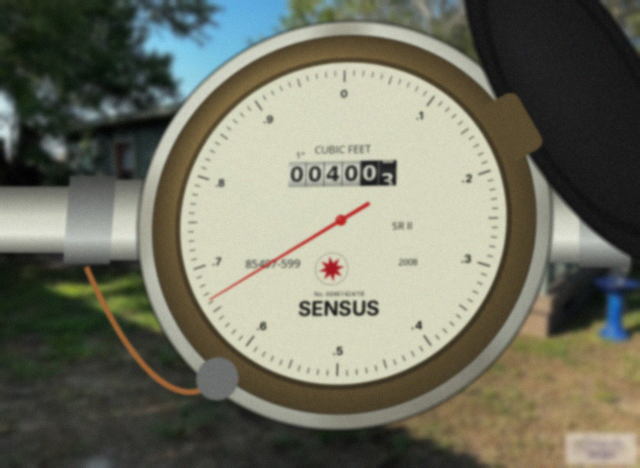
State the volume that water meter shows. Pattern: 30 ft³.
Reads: 4002.66 ft³
